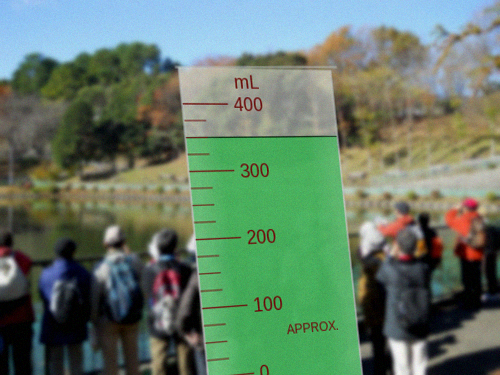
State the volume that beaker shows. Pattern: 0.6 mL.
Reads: 350 mL
